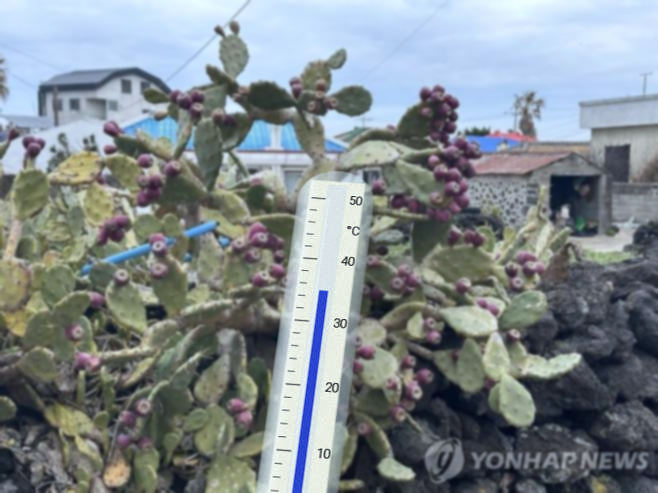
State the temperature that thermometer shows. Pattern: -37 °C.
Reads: 35 °C
